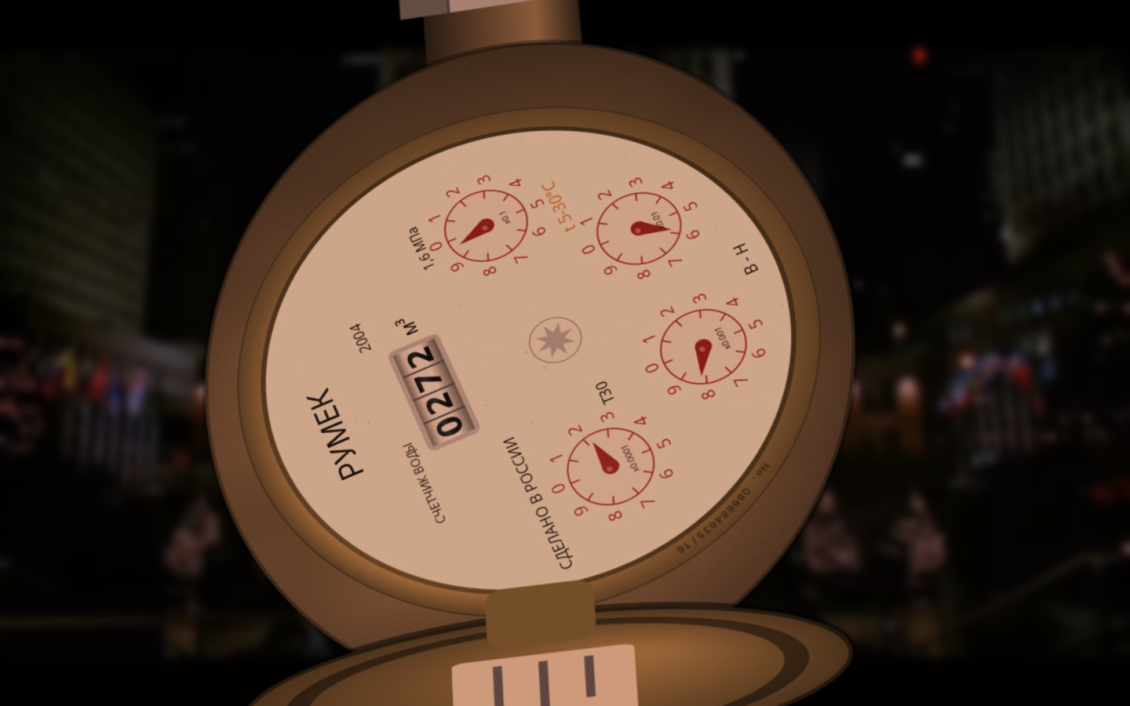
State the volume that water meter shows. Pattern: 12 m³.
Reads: 271.9582 m³
